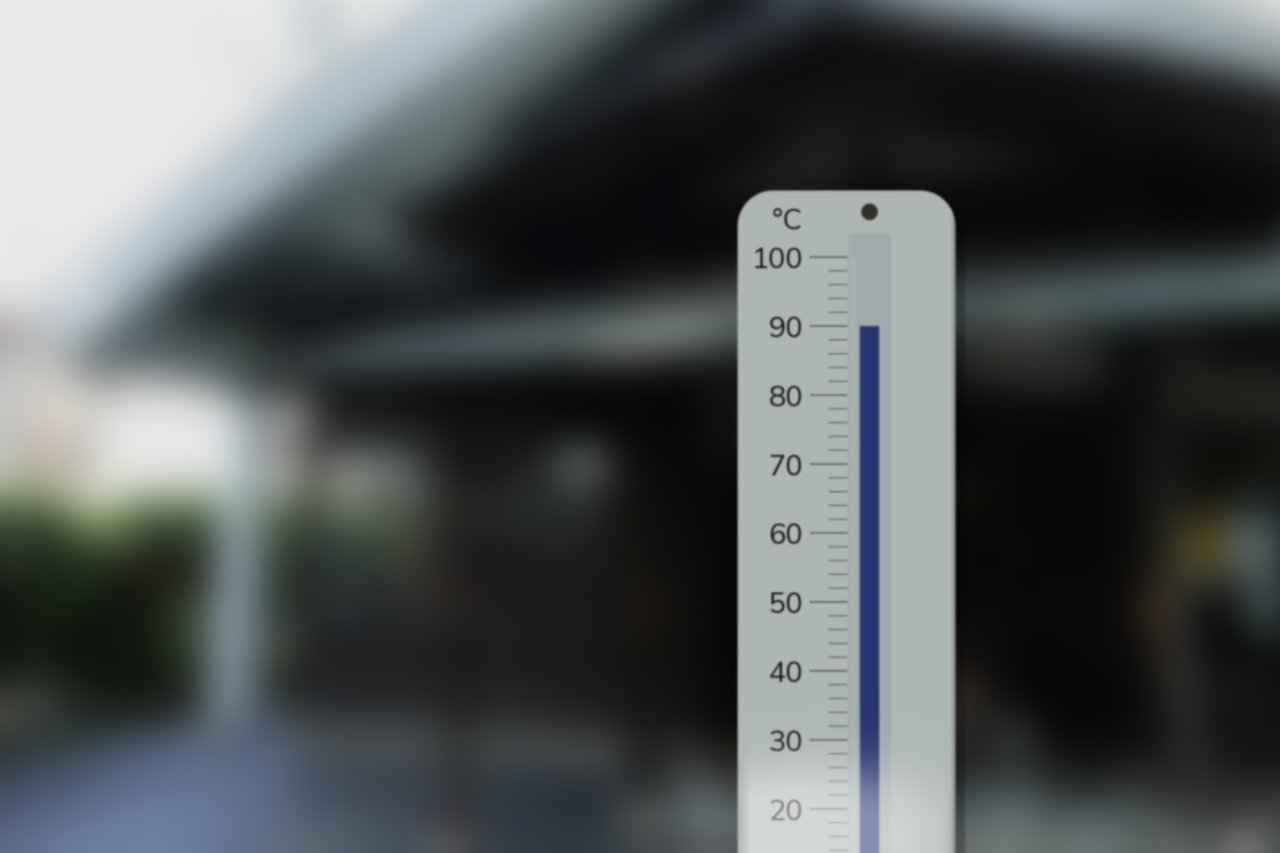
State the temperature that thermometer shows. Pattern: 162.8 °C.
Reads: 90 °C
